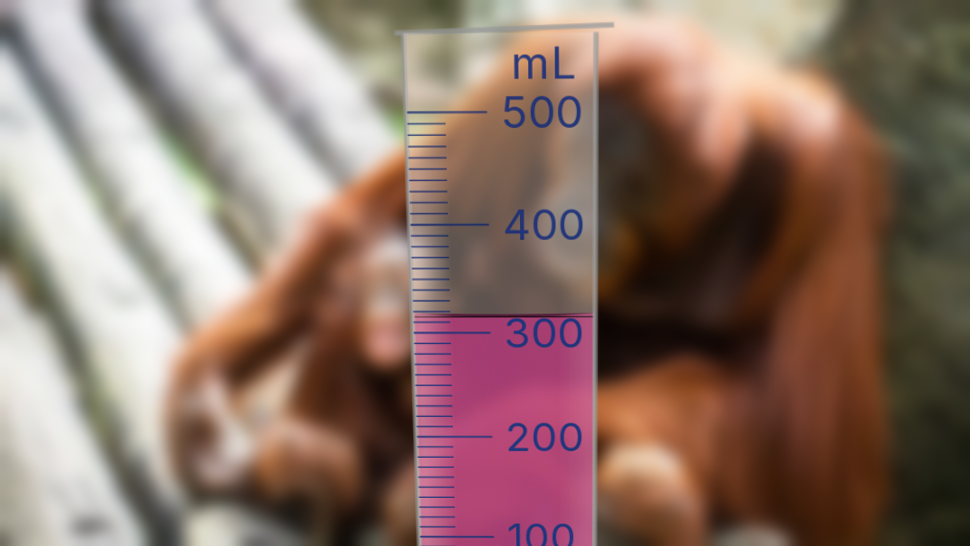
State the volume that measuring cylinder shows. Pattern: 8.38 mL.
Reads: 315 mL
